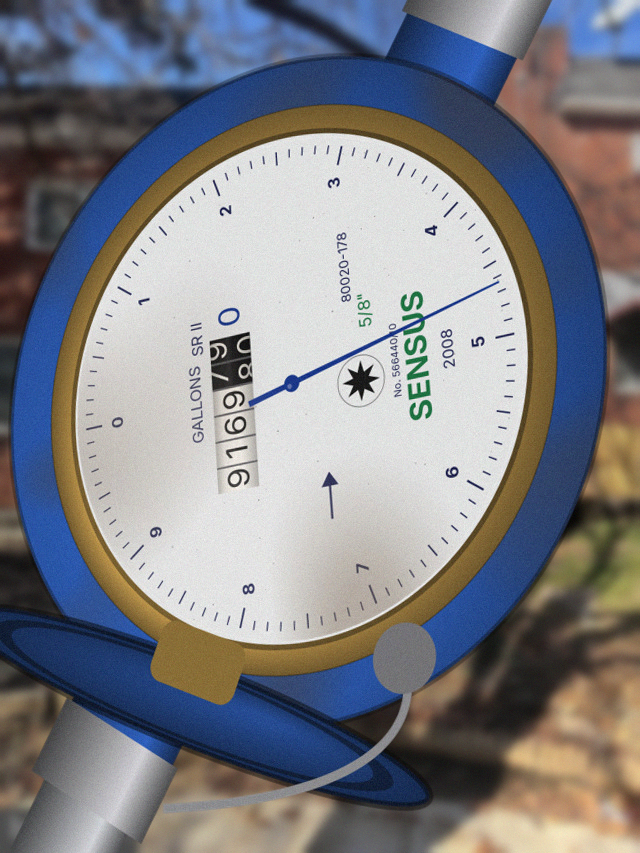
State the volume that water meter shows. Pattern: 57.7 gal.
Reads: 9169794.6 gal
